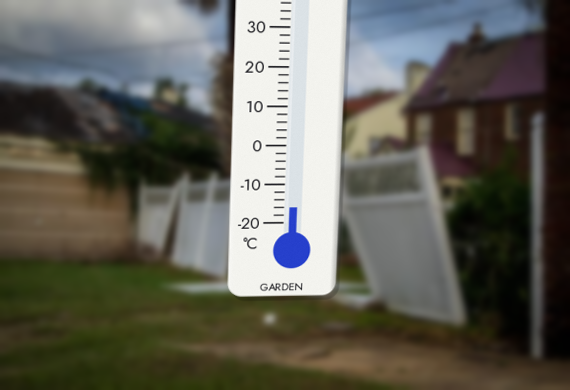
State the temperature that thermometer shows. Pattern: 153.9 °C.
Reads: -16 °C
